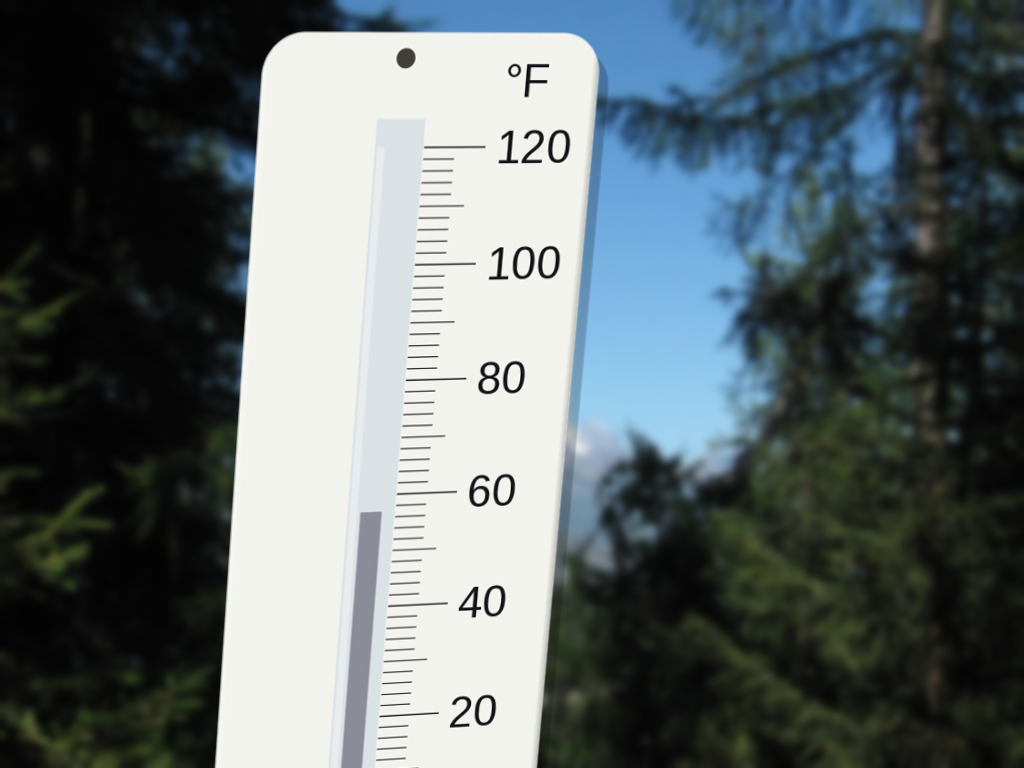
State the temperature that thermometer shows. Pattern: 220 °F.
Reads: 57 °F
